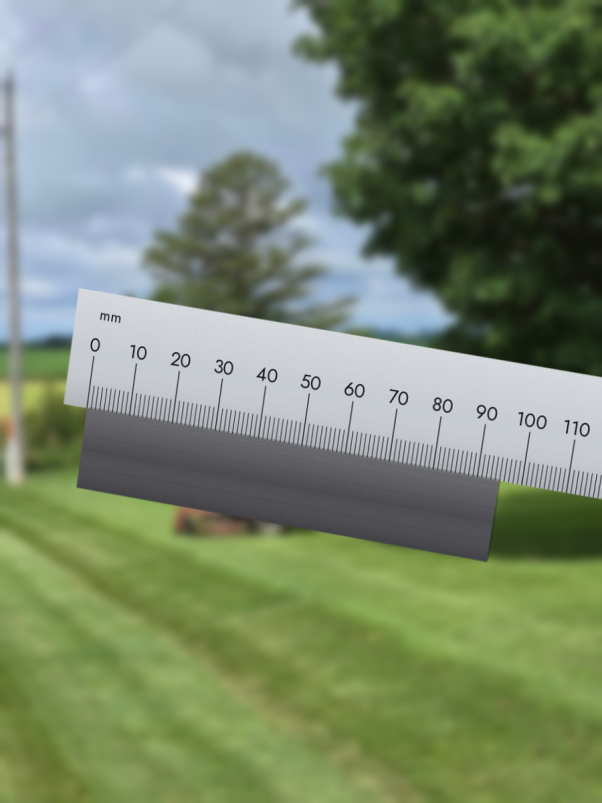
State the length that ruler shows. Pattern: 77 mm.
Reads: 95 mm
